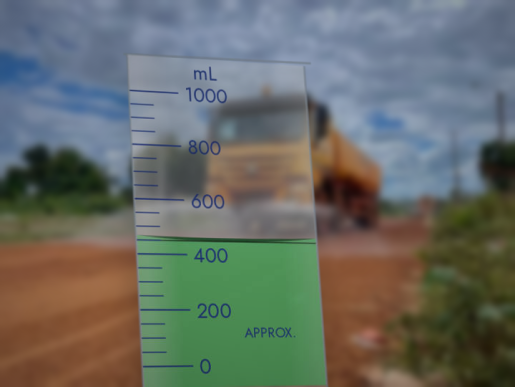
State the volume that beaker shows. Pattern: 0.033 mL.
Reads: 450 mL
